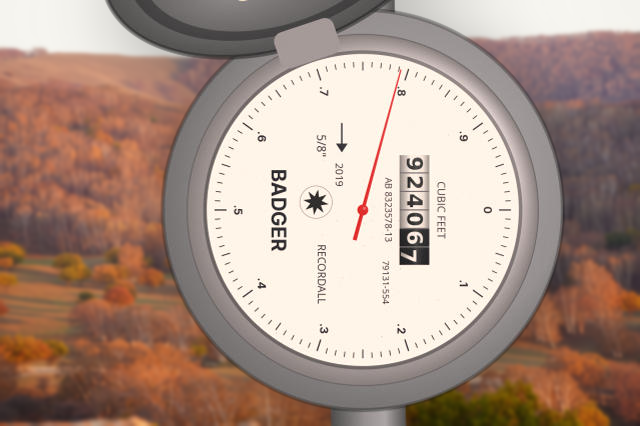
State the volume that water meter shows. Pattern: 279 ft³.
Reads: 924066.79 ft³
